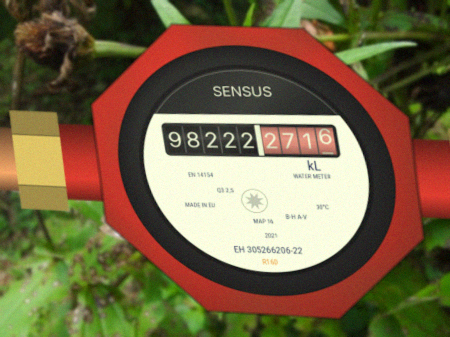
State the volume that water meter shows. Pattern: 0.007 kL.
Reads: 98222.2716 kL
